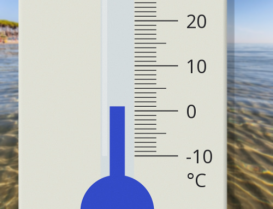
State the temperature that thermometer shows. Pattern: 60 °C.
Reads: 1 °C
